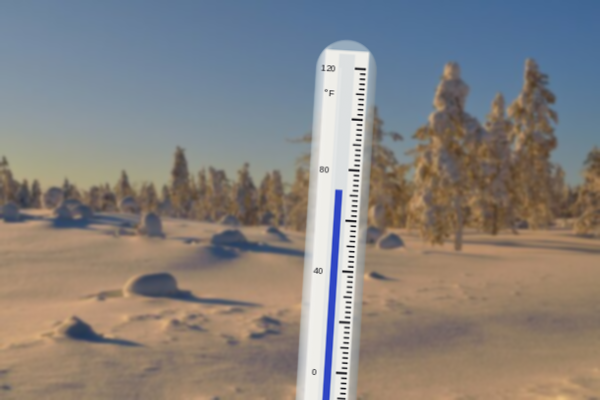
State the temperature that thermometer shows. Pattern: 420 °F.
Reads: 72 °F
